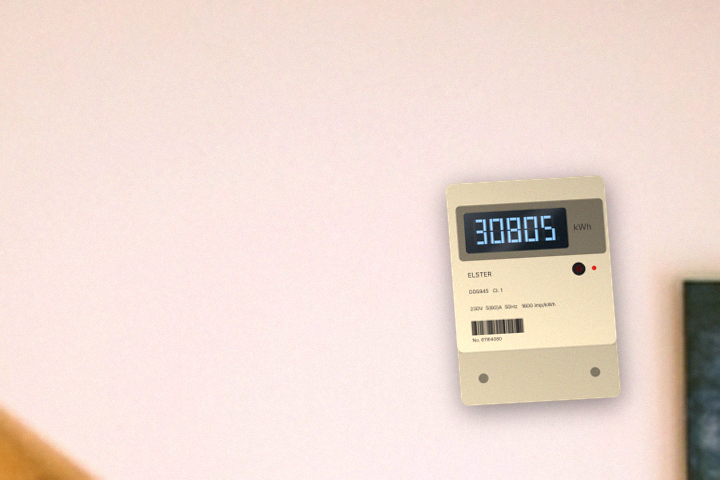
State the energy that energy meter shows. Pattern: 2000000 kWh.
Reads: 30805 kWh
